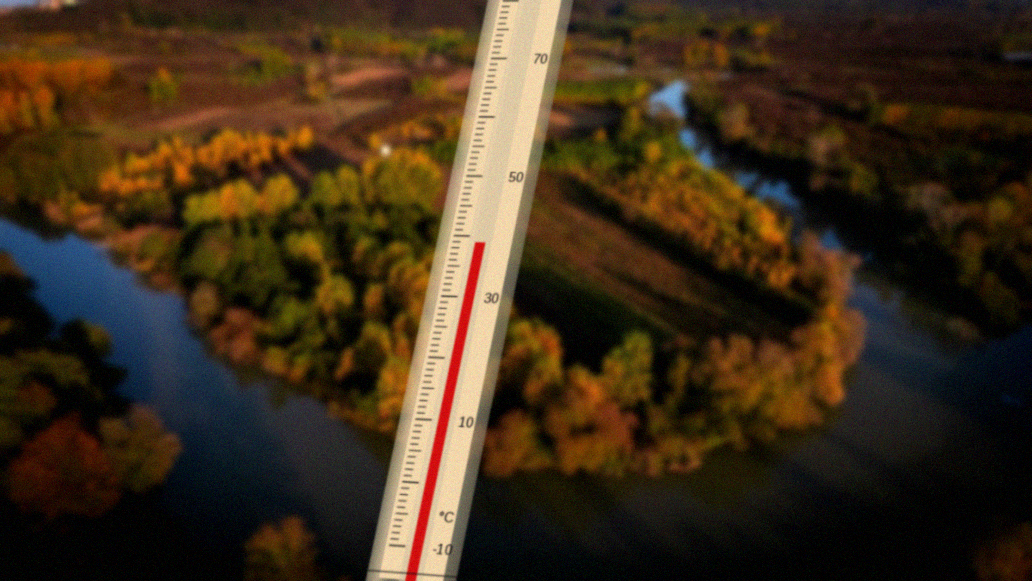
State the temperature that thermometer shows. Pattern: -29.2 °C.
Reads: 39 °C
